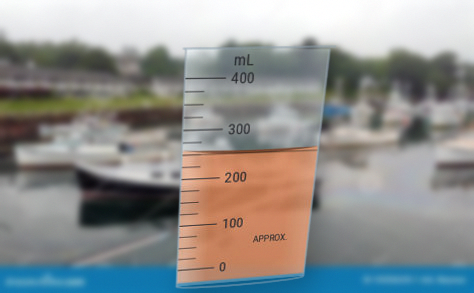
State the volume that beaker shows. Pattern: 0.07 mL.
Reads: 250 mL
